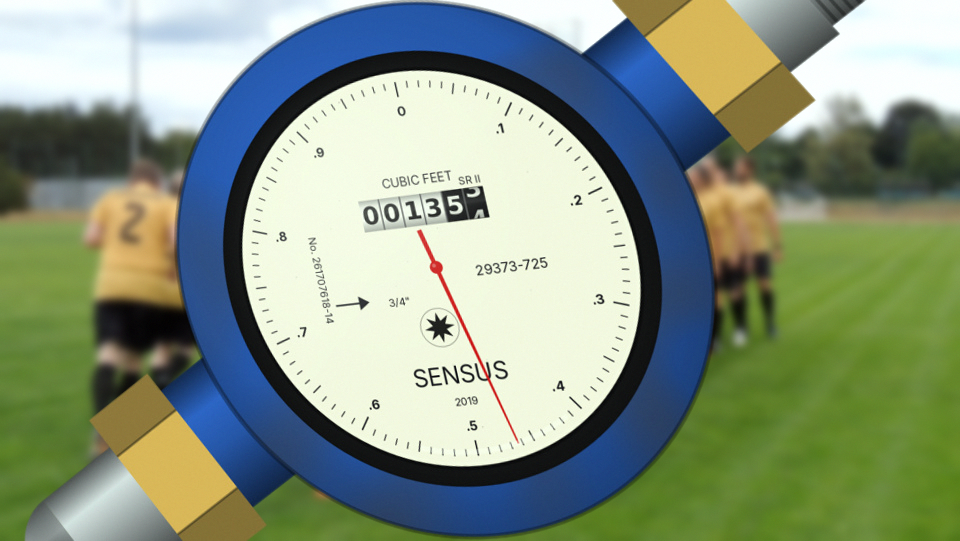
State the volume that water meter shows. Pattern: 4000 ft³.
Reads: 1353.46 ft³
